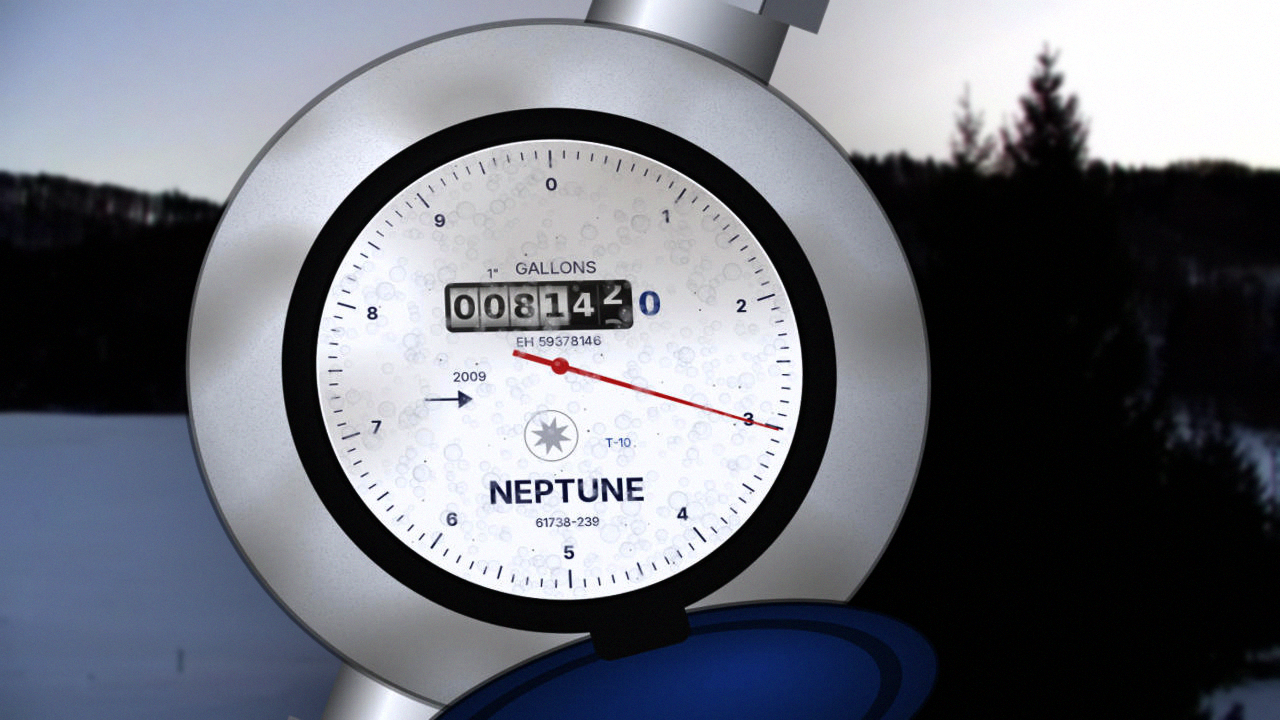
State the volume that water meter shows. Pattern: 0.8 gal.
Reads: 81423.0 gal
